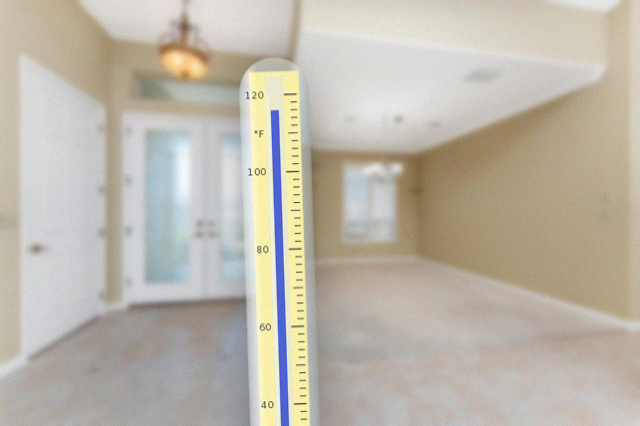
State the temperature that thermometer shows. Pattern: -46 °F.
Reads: 116 °F
